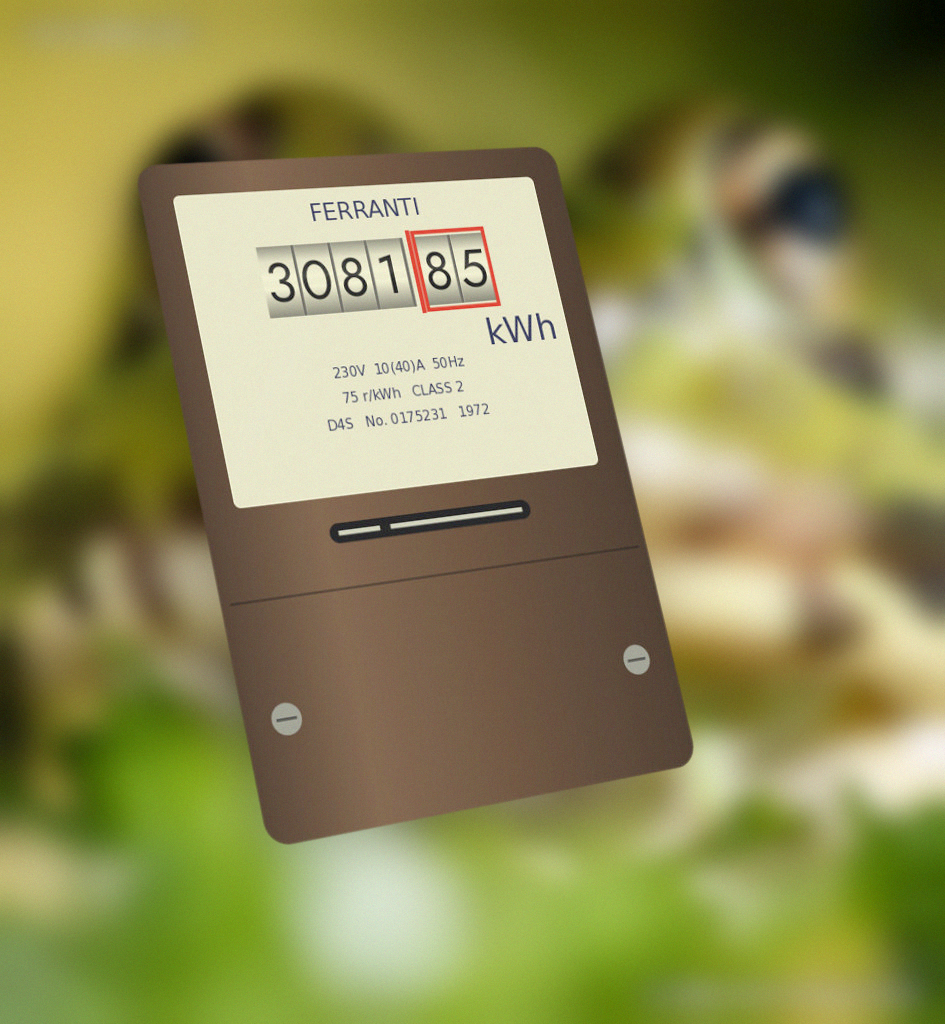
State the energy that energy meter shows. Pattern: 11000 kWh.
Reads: 3081.85 kWh
